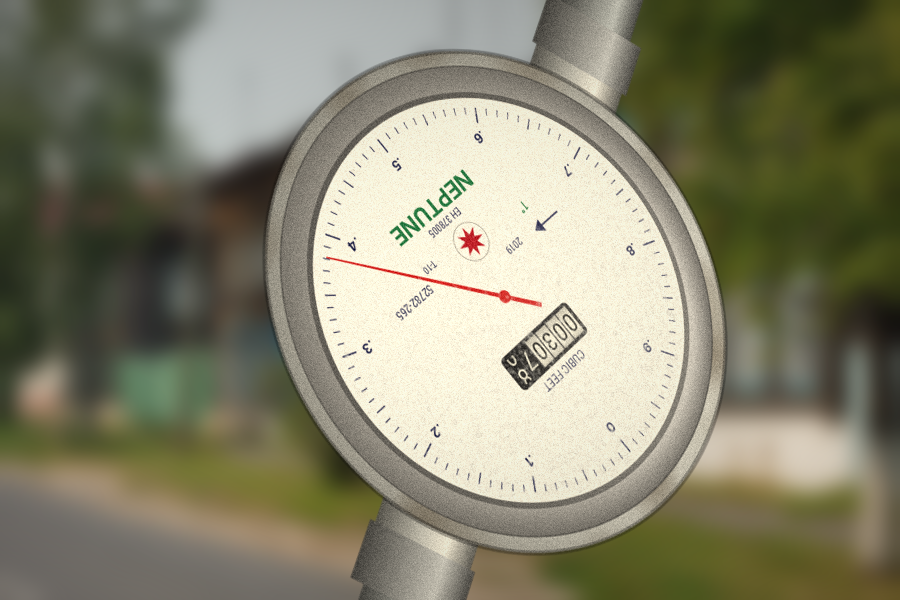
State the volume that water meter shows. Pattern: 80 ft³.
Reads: 3078.38 ft³
